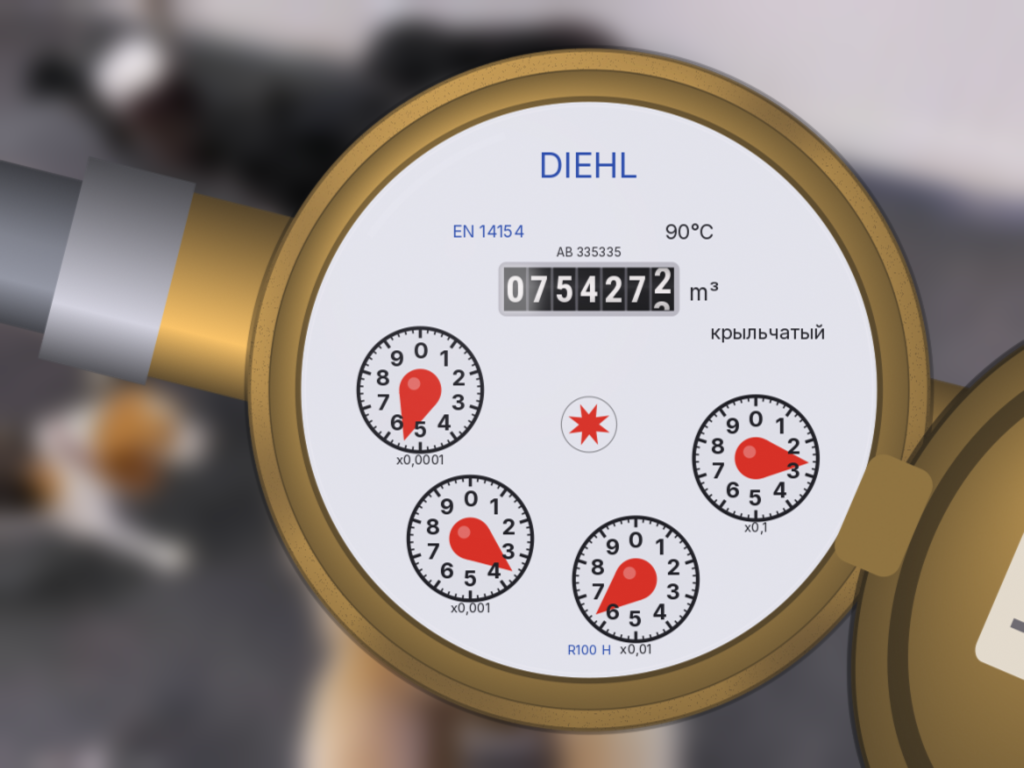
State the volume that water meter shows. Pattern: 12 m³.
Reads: 754272.2635 m³
